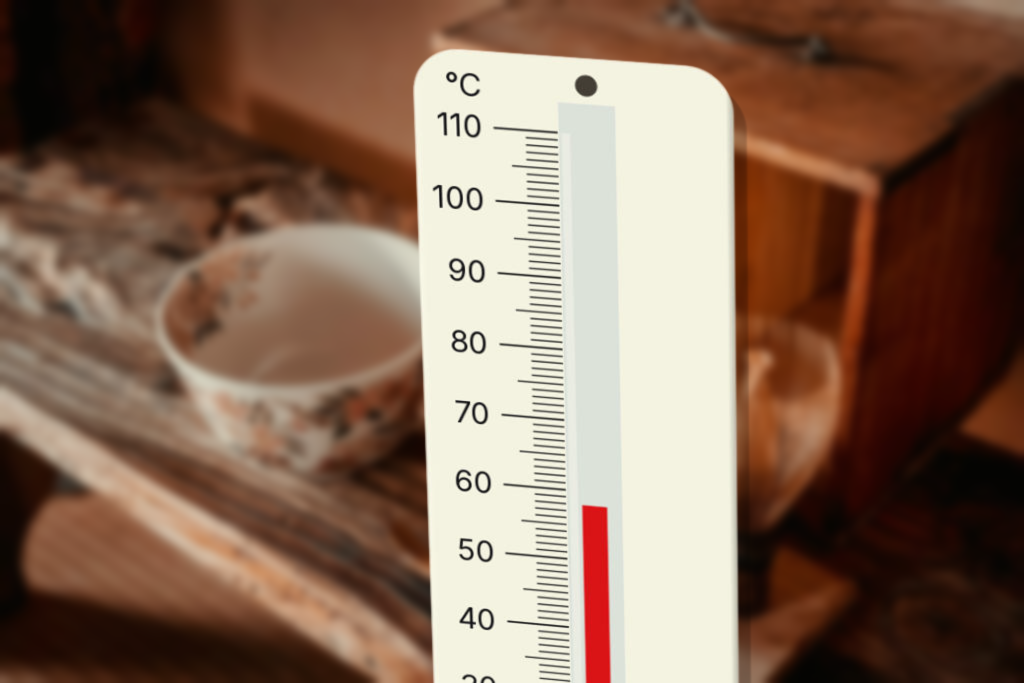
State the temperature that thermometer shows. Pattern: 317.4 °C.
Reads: 58 °C
